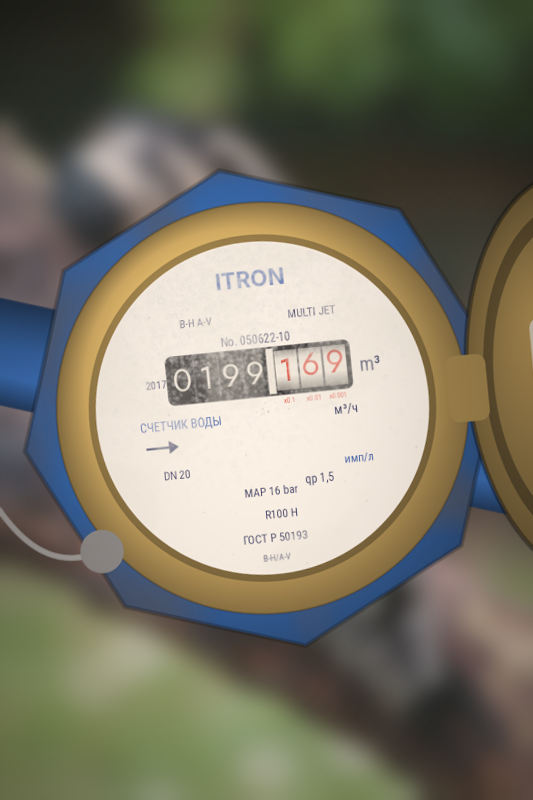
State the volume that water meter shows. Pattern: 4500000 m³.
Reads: 199.169 m³
